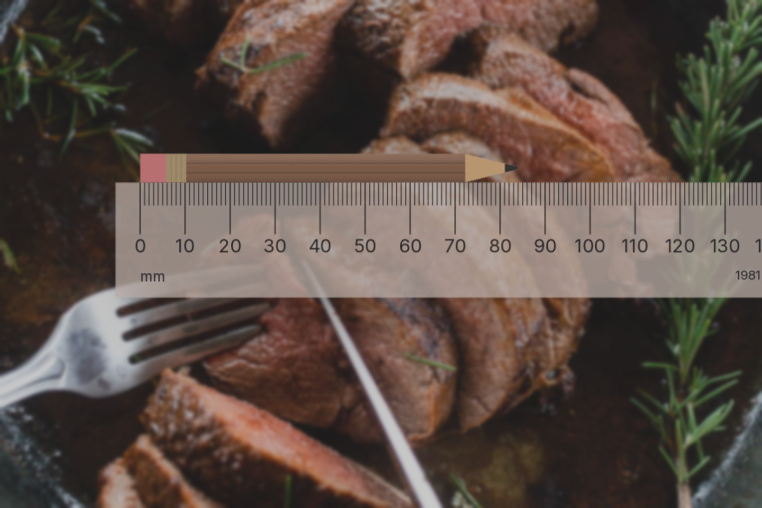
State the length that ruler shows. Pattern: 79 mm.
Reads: 84 mm
